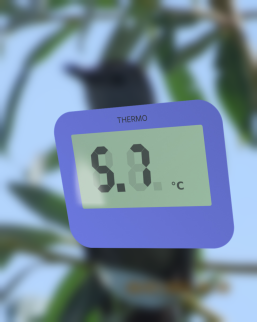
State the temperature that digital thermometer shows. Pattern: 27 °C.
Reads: 5.7 °C
